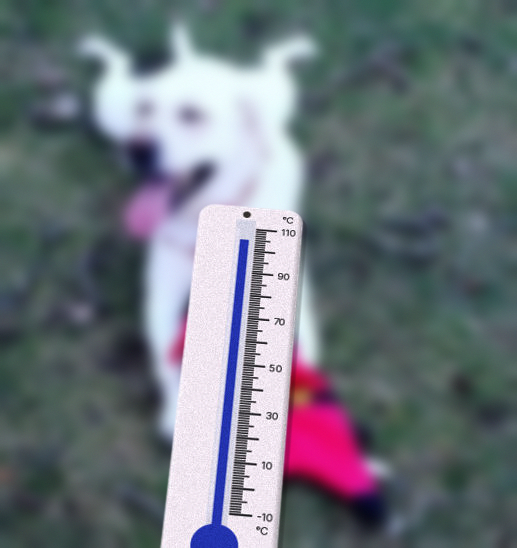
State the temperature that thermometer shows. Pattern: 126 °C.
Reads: 105 °C
